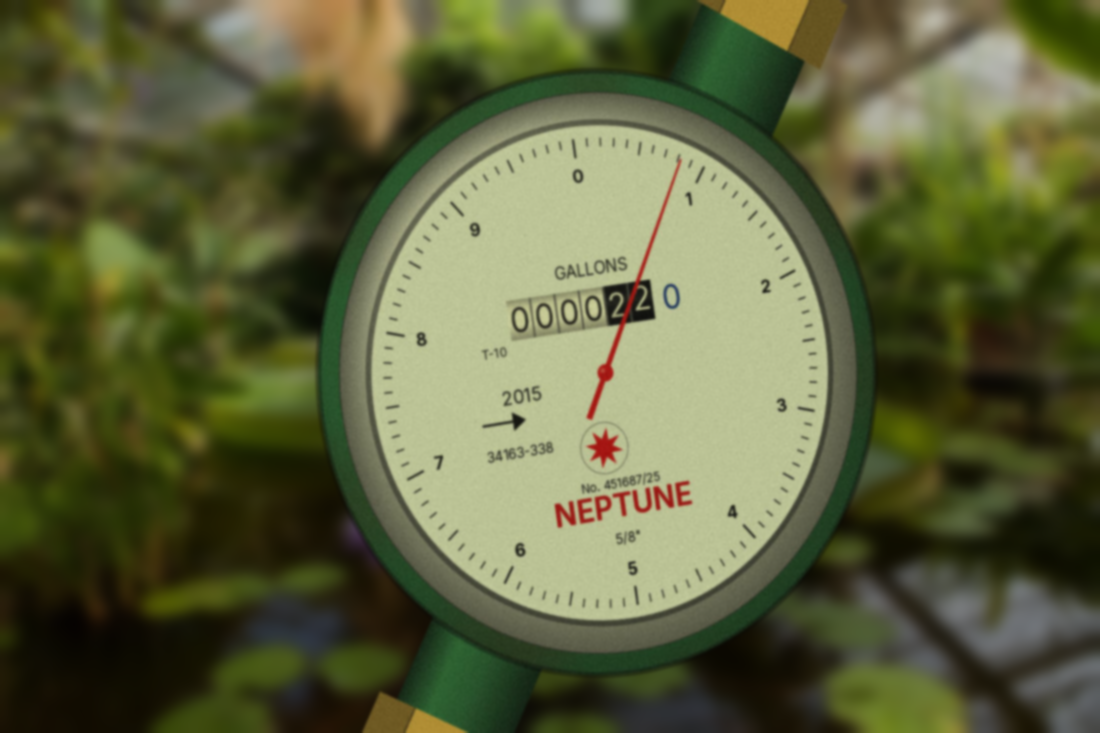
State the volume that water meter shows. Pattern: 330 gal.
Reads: 220.8 gal
